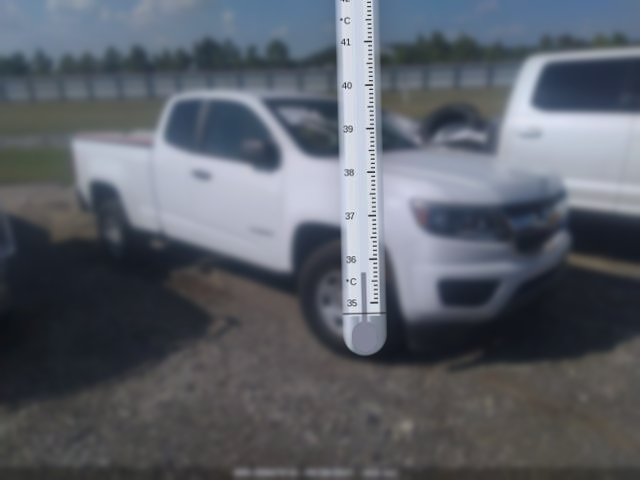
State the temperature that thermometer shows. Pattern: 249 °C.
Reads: 35.7 °C
